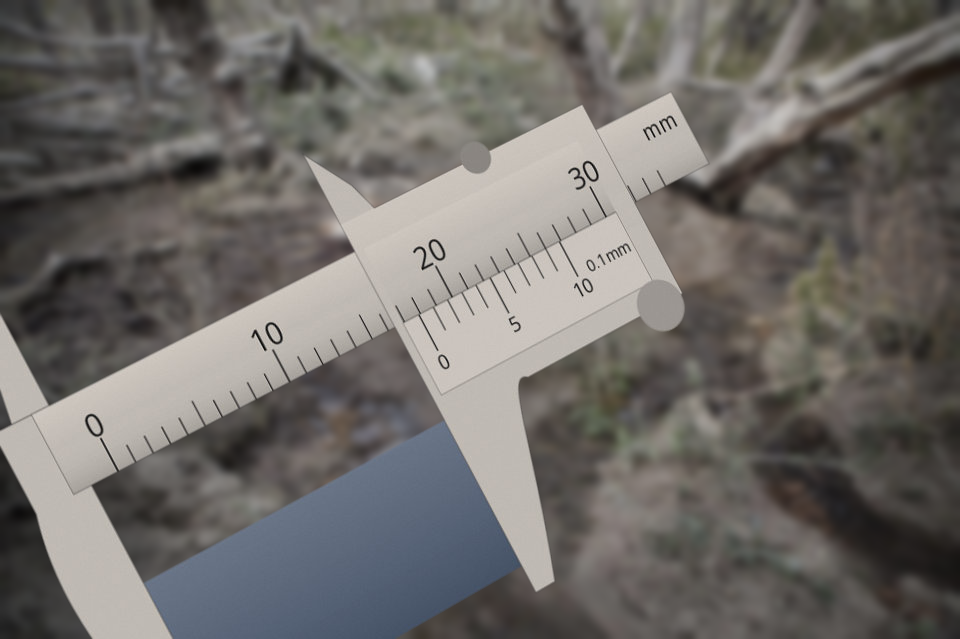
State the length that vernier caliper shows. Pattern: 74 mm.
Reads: 17.9 mm
